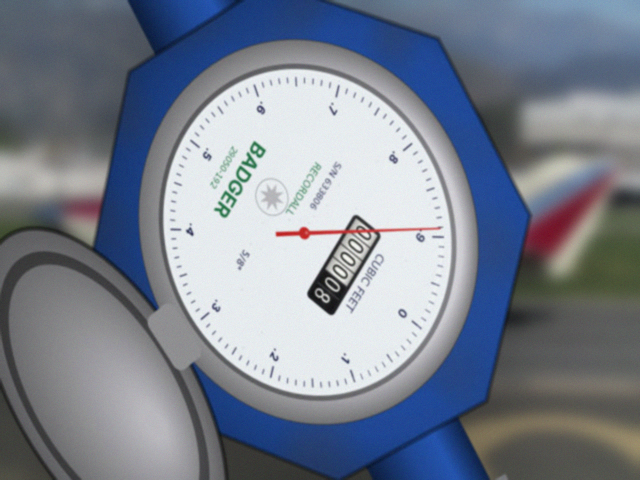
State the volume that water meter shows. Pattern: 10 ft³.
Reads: 7.89 ft³
